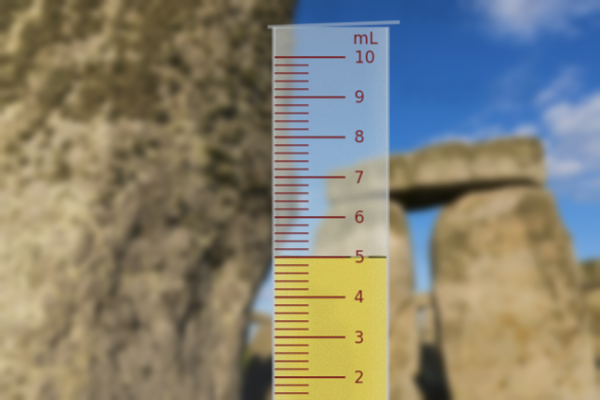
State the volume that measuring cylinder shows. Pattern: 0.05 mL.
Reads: 5 mL
